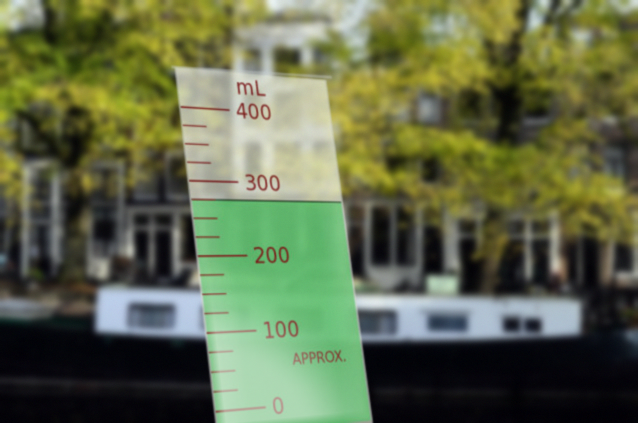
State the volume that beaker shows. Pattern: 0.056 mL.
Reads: 275 mL
